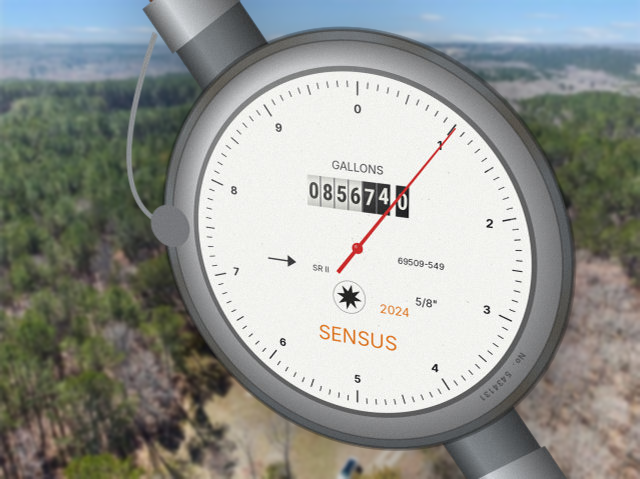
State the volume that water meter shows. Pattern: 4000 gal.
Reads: 856741.0 gal
